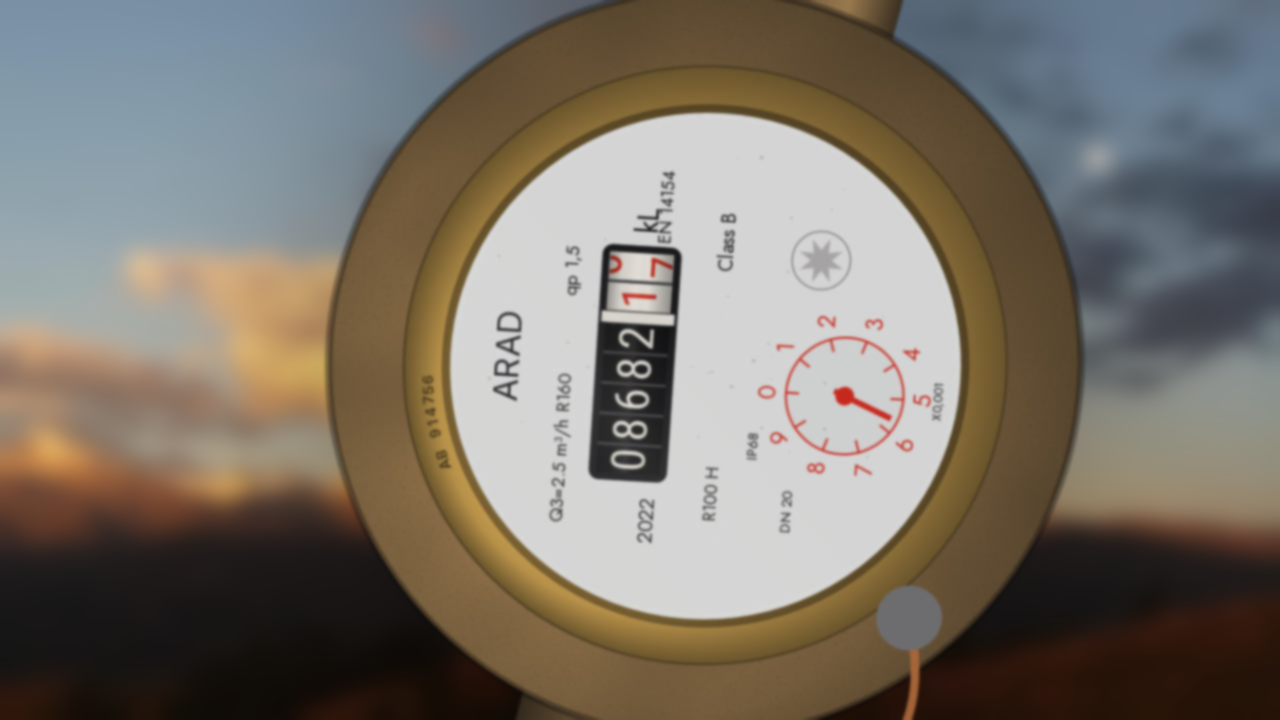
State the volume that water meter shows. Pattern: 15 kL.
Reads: 8682.165 kL
